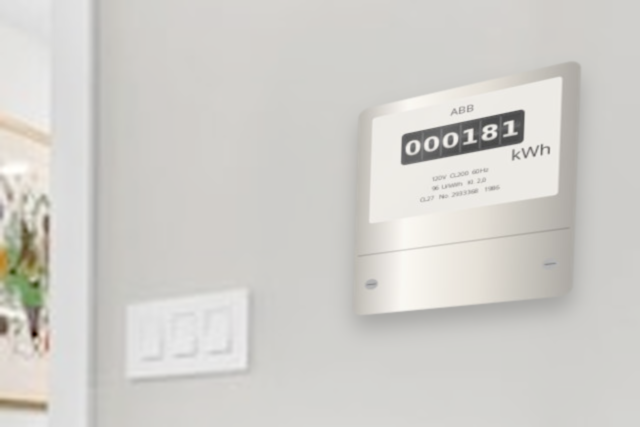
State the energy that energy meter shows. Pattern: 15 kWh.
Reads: 181 kWh
